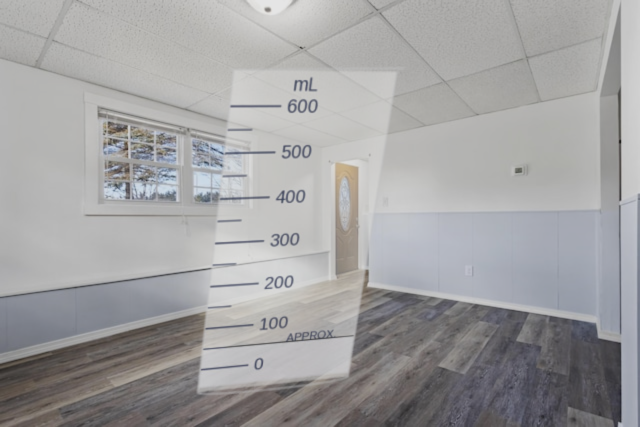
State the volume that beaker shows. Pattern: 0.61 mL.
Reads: 50 mL
